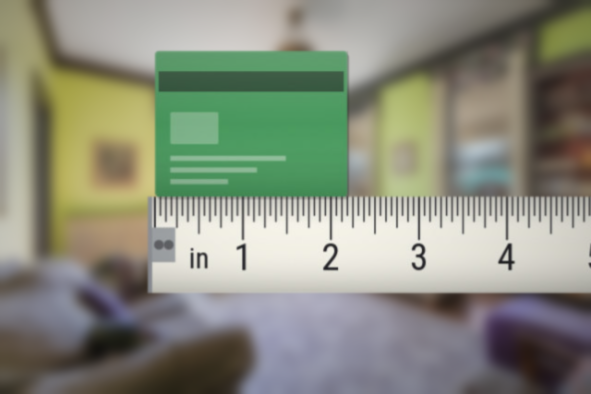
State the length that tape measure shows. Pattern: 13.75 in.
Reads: 2.1875 in
